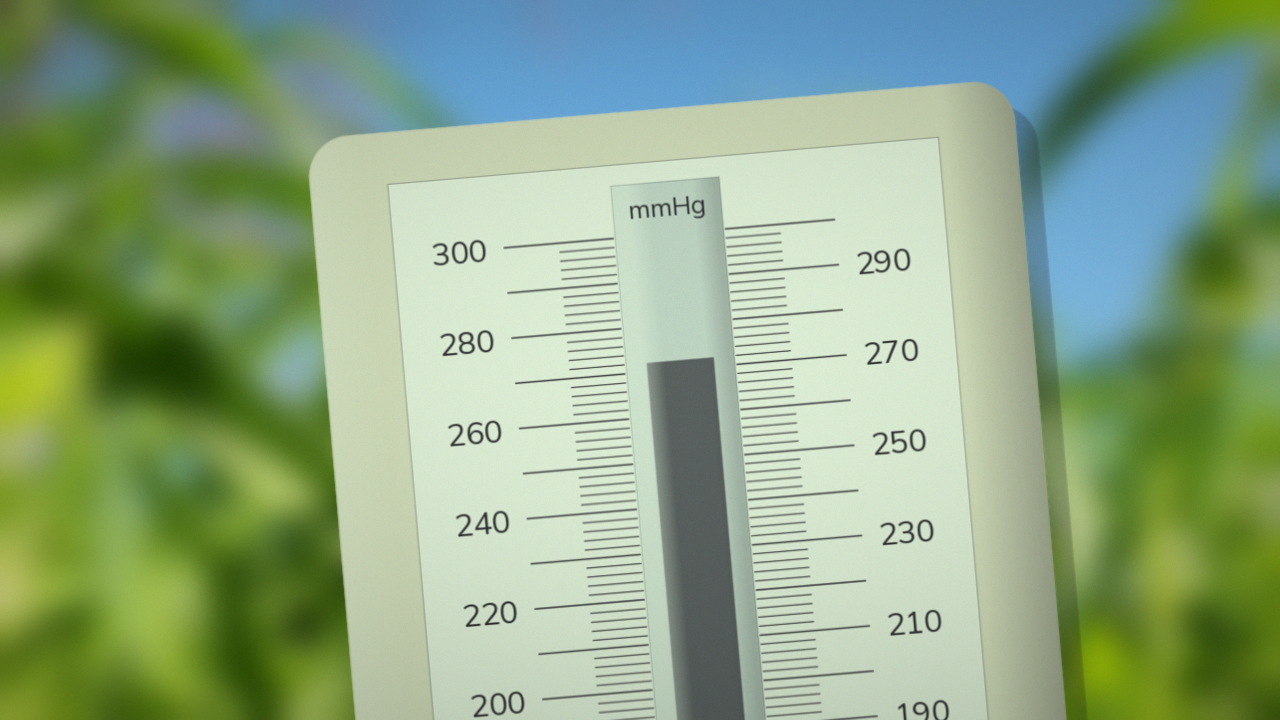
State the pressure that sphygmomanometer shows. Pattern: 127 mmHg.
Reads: 272 mmHg
